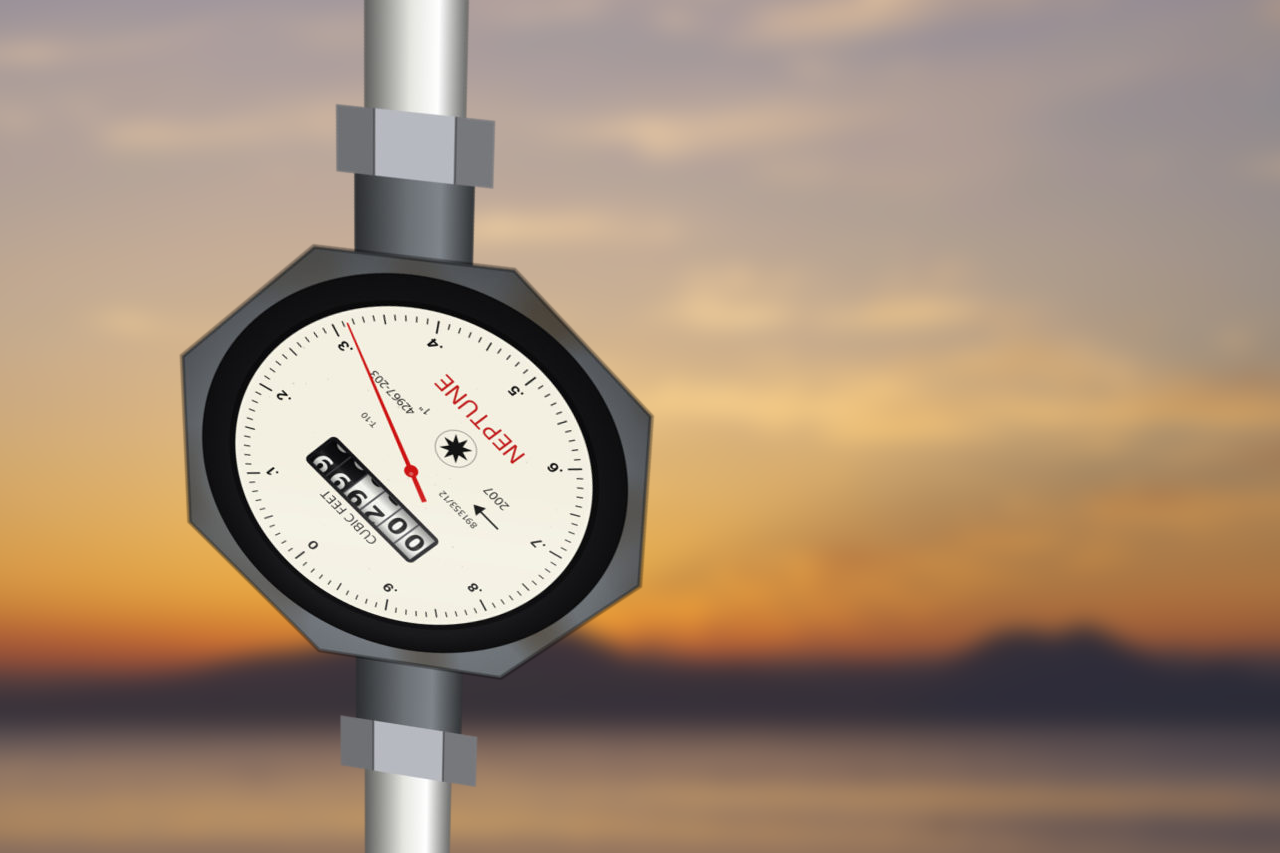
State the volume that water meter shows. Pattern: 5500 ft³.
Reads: 2999.31 ft³
